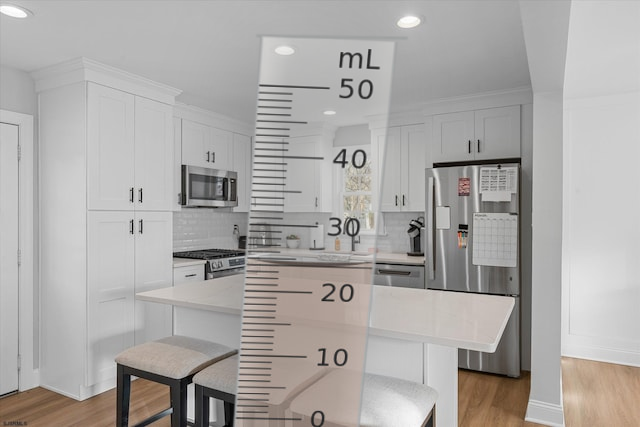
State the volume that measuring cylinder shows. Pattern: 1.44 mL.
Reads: 24 mL
